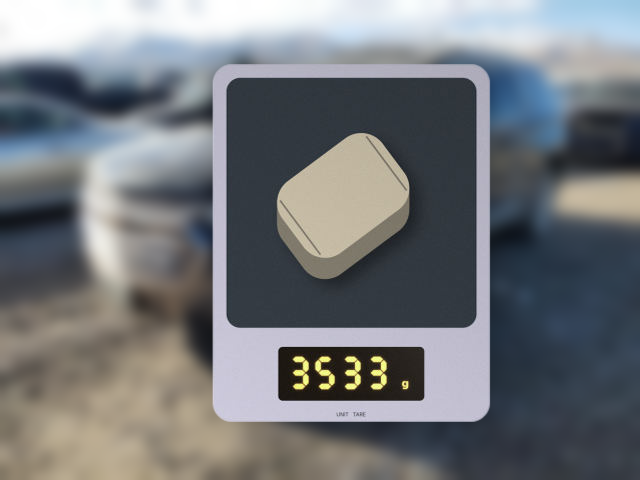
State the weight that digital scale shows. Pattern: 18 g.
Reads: 3533 g
